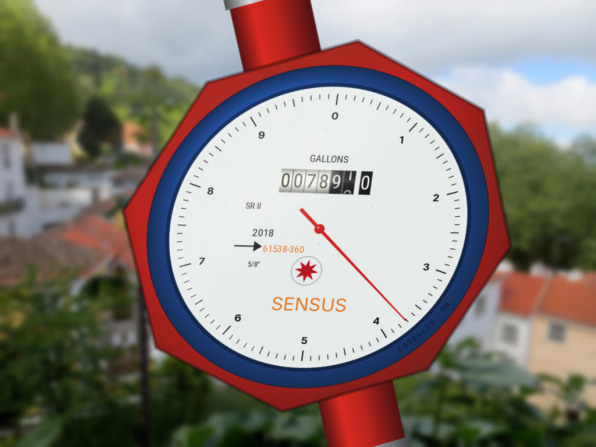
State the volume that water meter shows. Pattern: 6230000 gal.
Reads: 78913.7 gal
